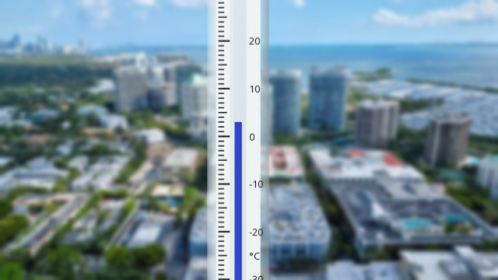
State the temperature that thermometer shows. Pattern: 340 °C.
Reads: 3 °C
